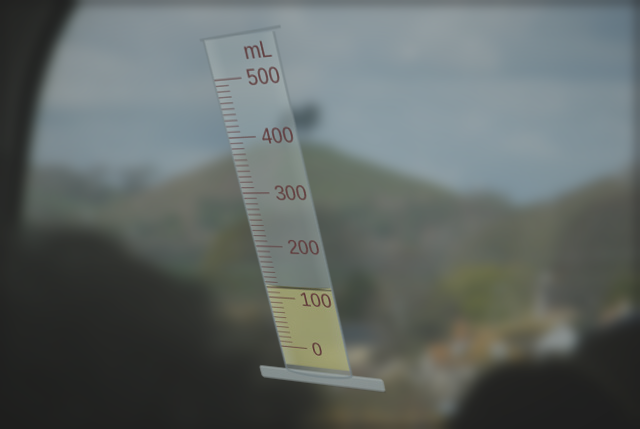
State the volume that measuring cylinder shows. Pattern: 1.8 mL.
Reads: 120 mL
